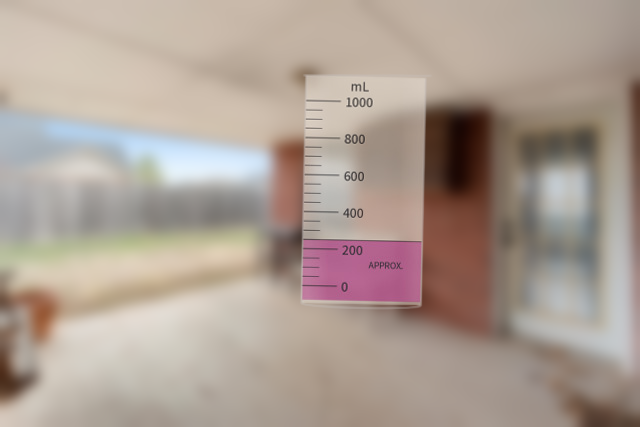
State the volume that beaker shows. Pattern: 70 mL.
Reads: 250 mL
